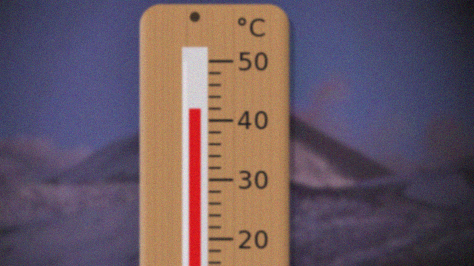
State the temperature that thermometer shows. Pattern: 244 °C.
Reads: 42 °C
